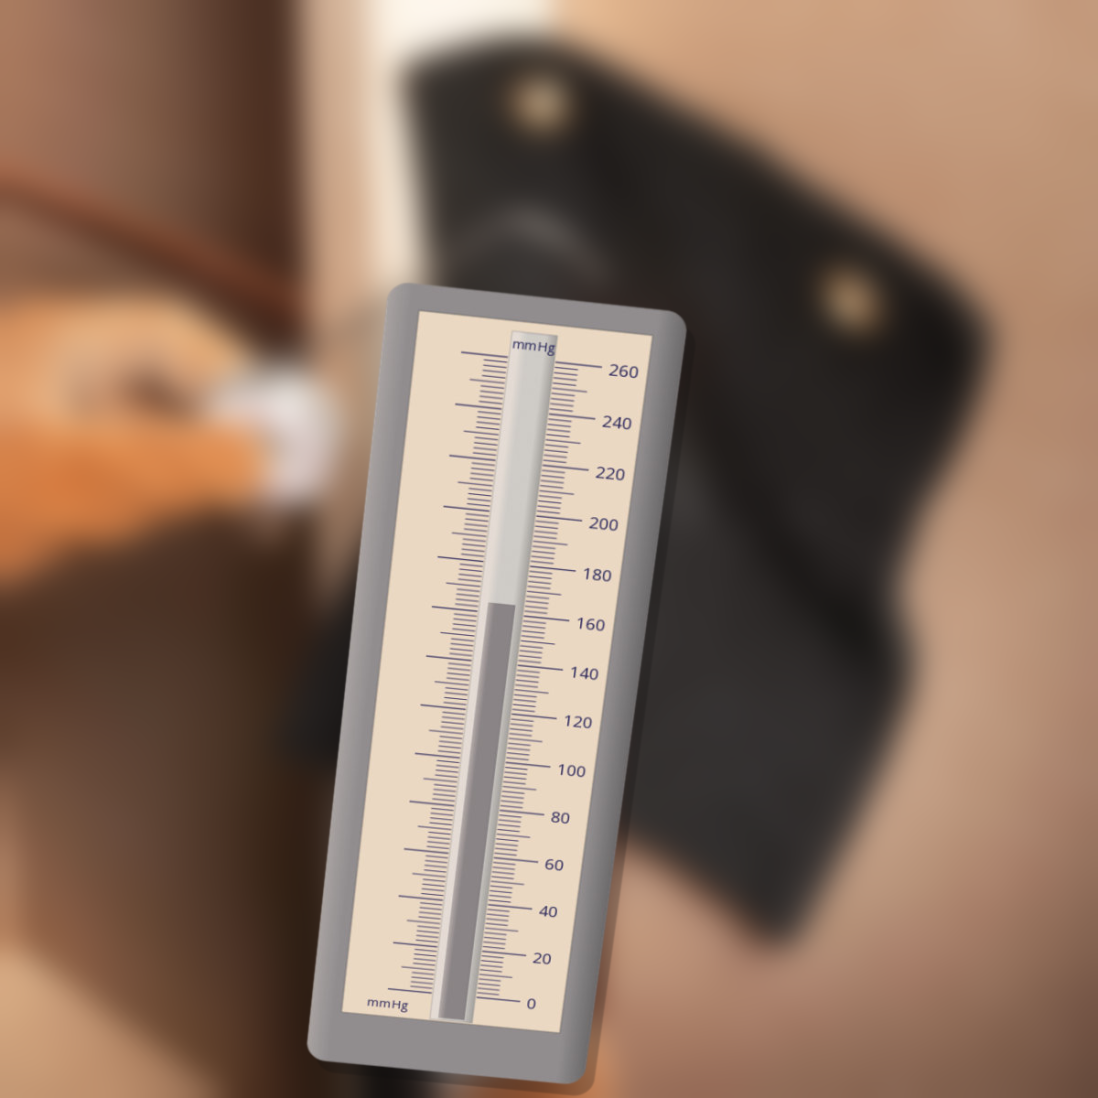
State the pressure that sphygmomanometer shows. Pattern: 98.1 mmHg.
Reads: 164 mmHg
